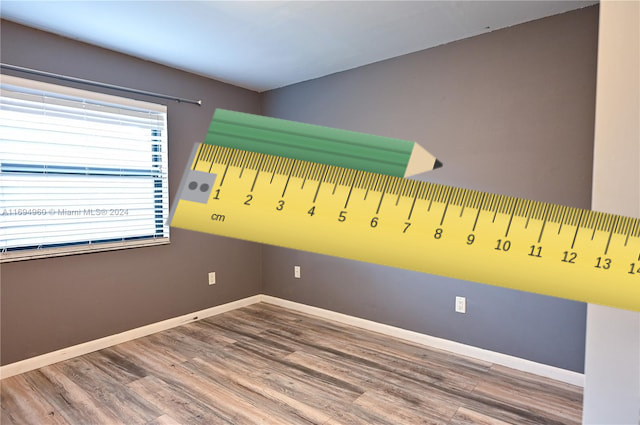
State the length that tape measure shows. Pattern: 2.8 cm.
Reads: 7.5 cm
